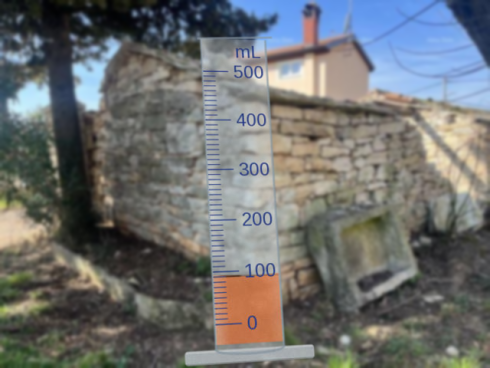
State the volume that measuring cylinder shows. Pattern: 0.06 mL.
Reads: 90 mL
